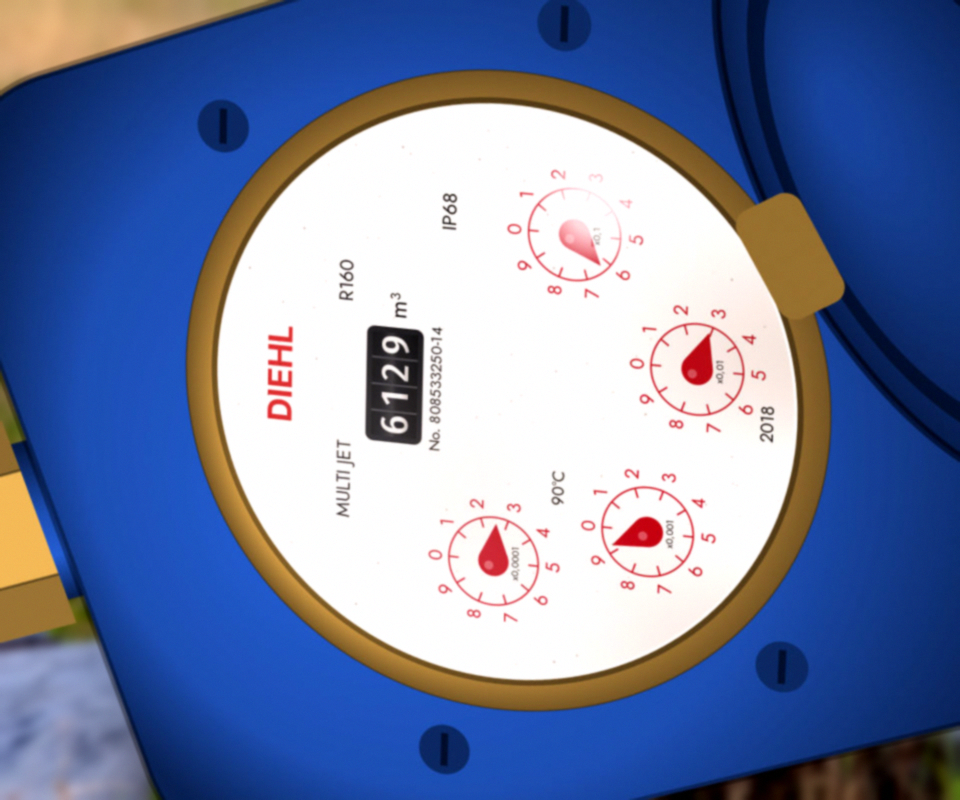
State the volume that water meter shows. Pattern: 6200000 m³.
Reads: 6129.6292 m³
